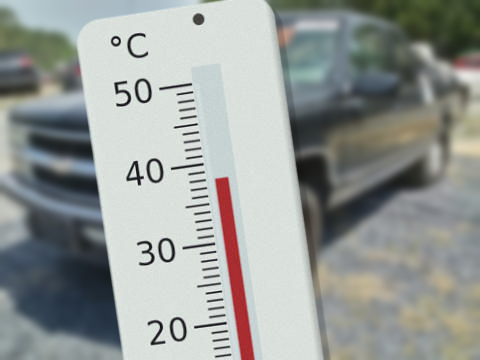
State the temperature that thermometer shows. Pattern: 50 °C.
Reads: 38 °C
